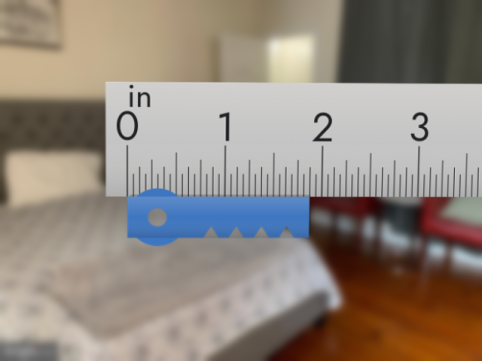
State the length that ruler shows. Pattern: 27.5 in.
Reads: 1.875 in
